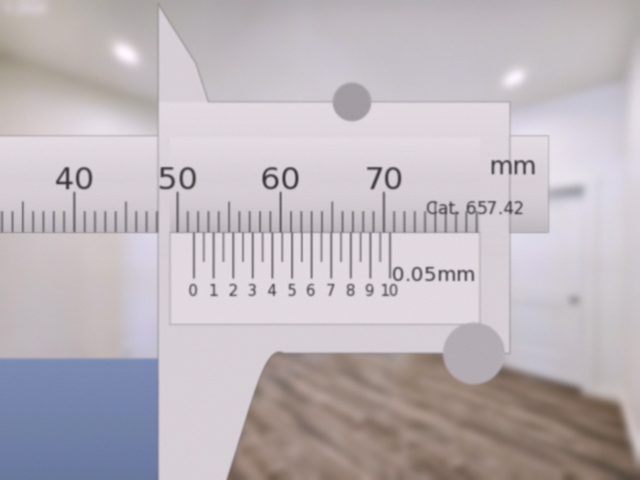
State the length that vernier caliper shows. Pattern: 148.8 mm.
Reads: 51.6 mm
